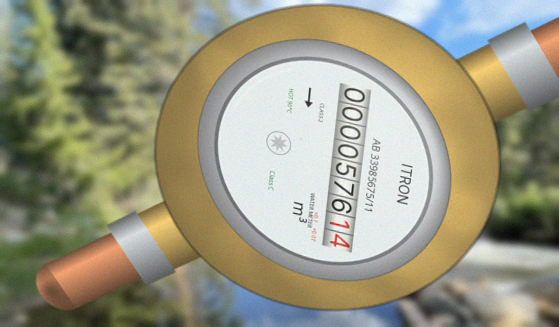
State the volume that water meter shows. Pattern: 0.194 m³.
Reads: 576.14 m³
